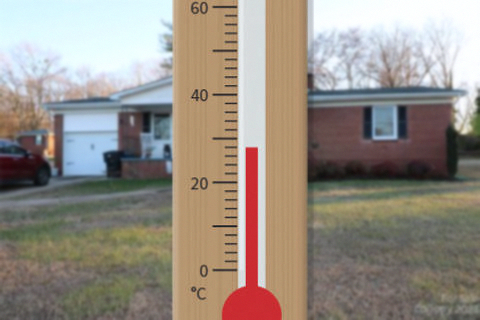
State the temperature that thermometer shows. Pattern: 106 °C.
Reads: 28 °C
